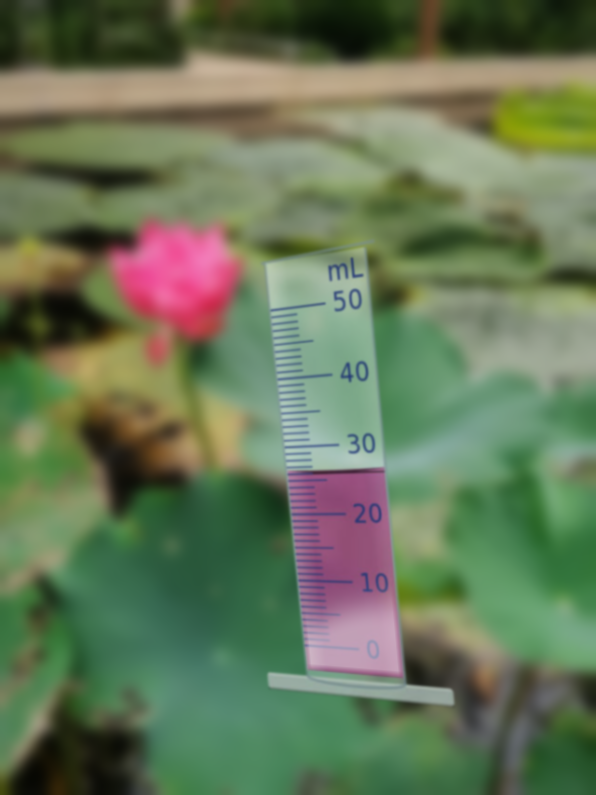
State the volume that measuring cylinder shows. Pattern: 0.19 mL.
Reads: 26 mL
